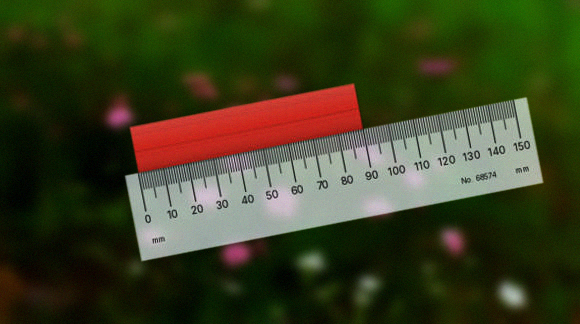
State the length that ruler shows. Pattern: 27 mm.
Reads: 90 mm
